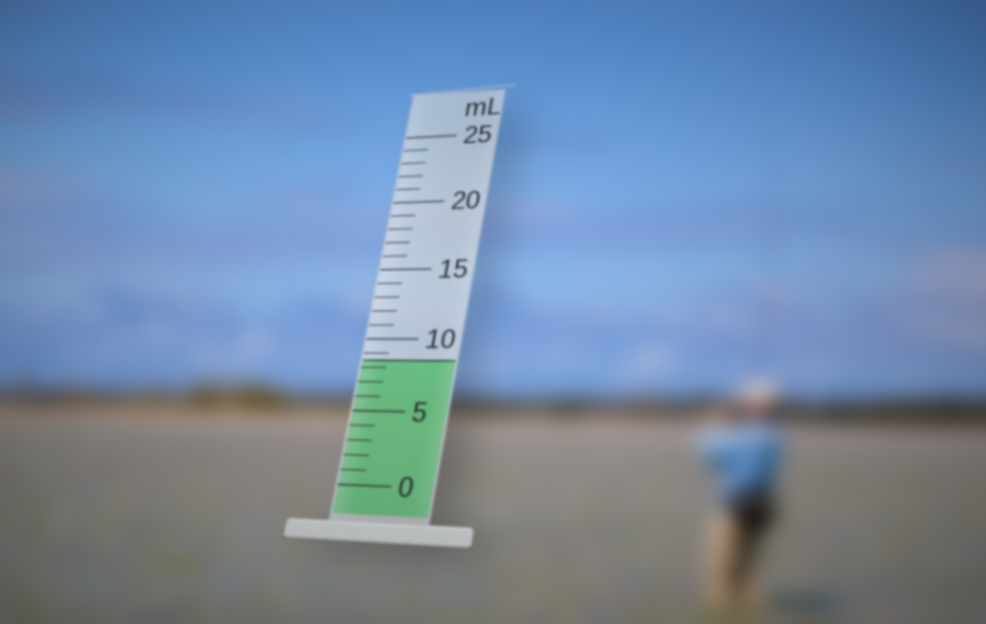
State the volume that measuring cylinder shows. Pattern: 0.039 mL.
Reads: 8.5 mL
